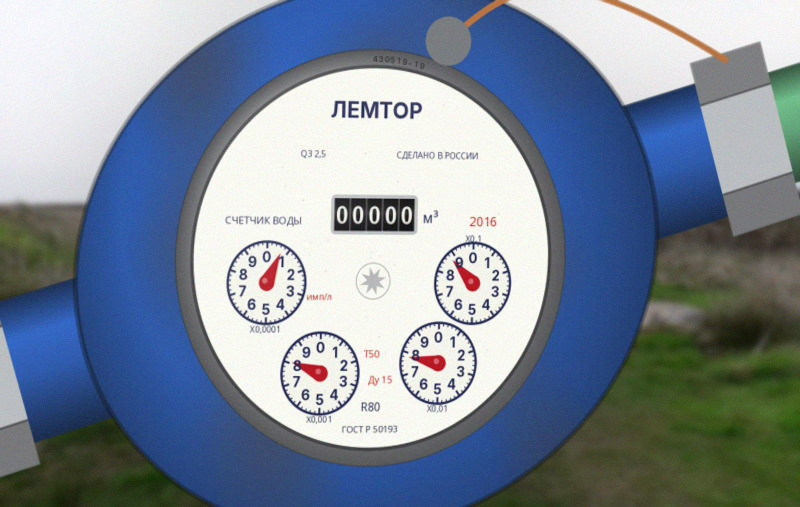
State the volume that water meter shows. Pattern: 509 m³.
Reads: 0.8780 m³
